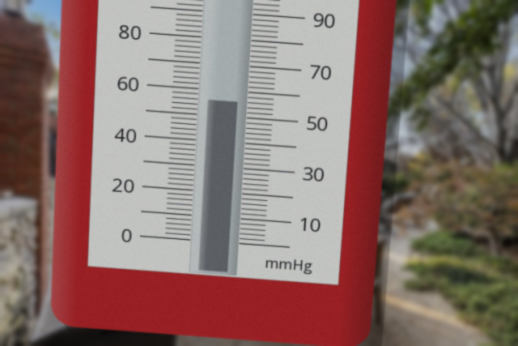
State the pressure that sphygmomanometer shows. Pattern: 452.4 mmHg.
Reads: 56 mmHg
